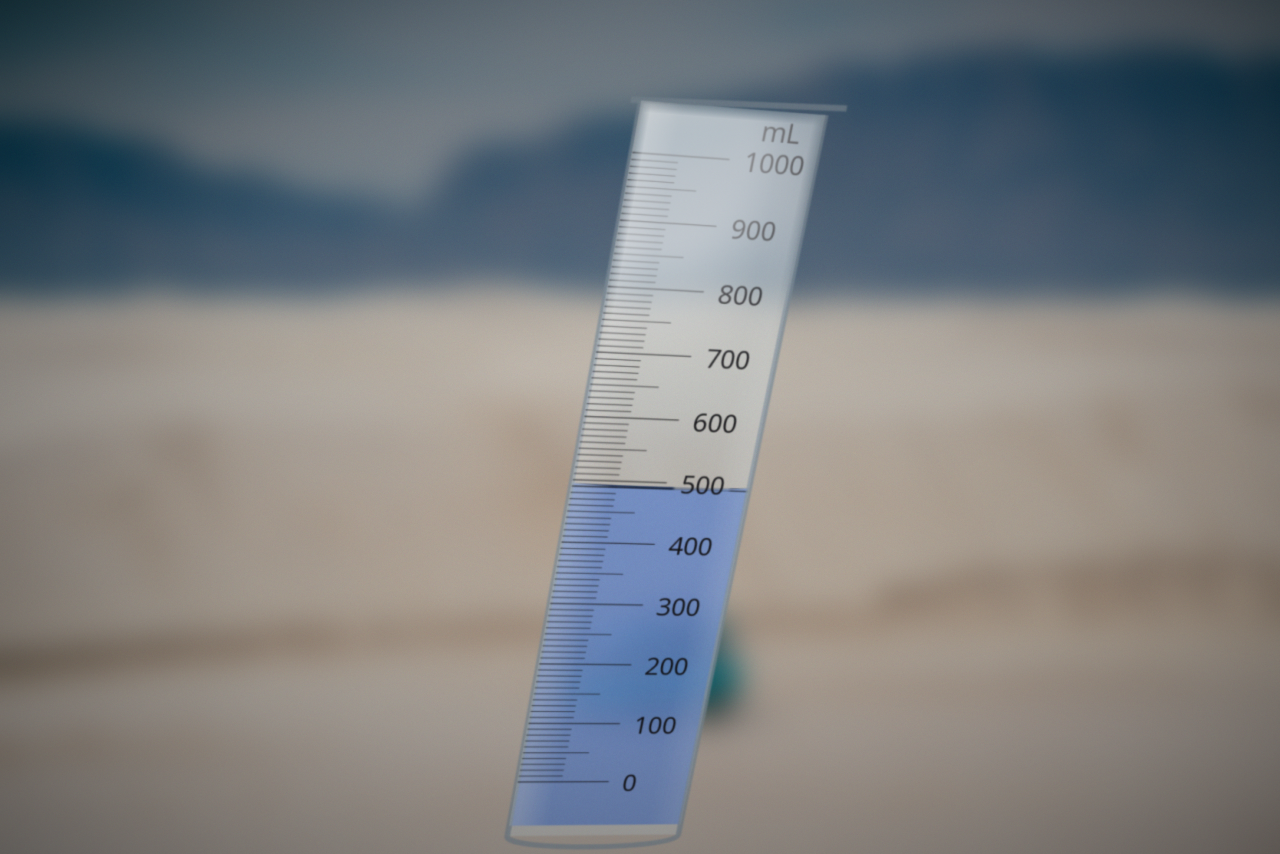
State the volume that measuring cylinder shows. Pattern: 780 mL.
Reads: 490 mL
